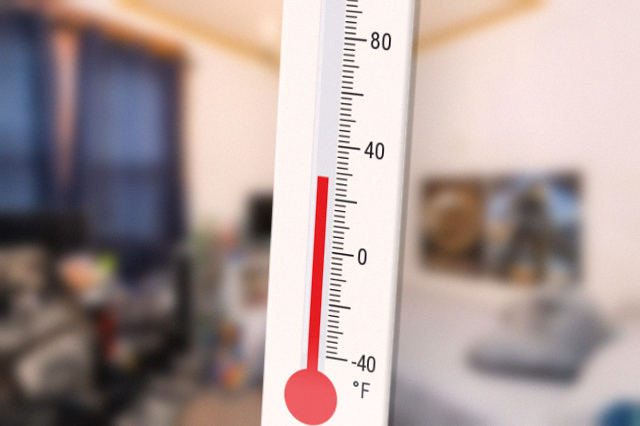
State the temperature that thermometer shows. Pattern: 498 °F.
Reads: 28 °F
